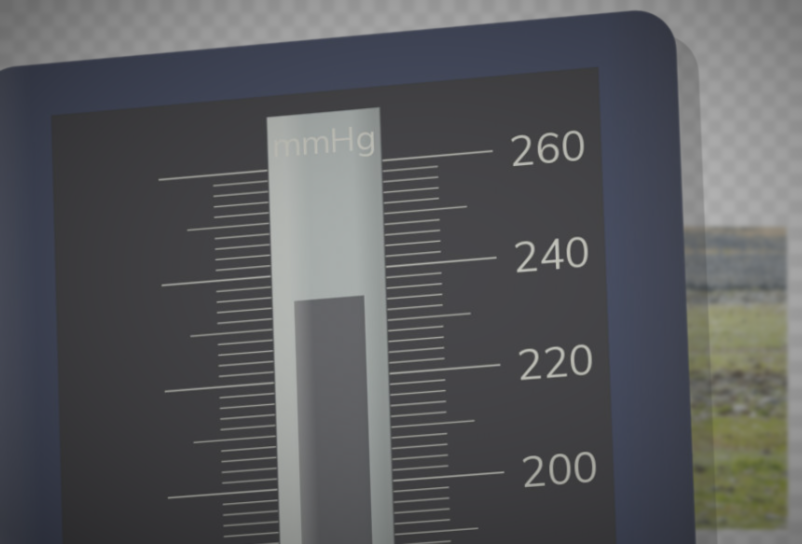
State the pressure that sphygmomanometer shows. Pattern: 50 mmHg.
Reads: 235 mmHg
